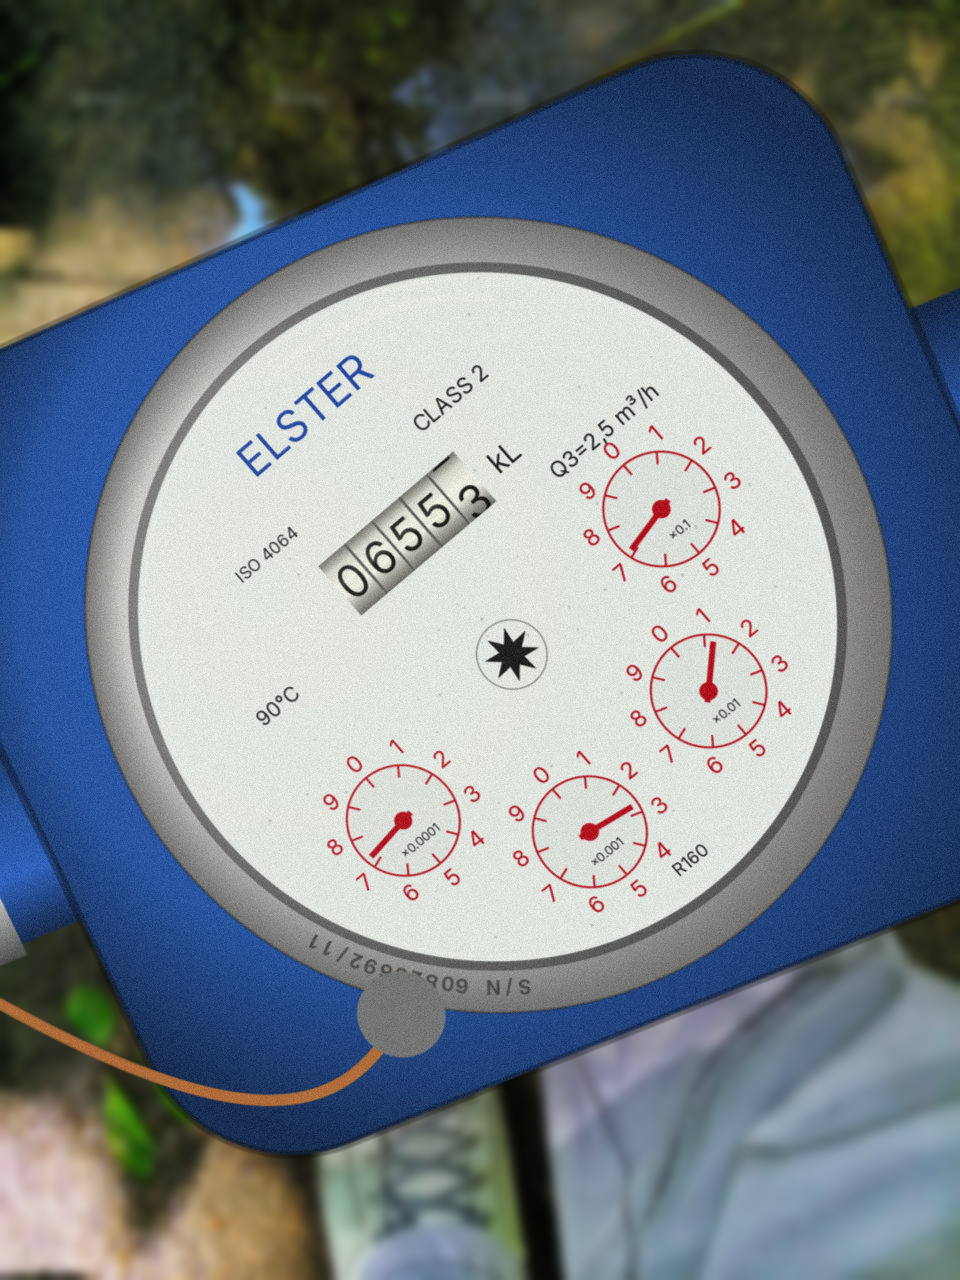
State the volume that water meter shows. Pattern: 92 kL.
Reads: 6552.7127 kL
